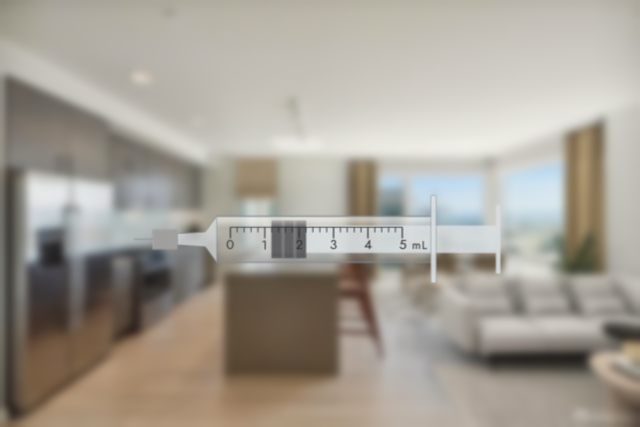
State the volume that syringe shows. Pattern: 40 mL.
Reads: 1.2 mL
